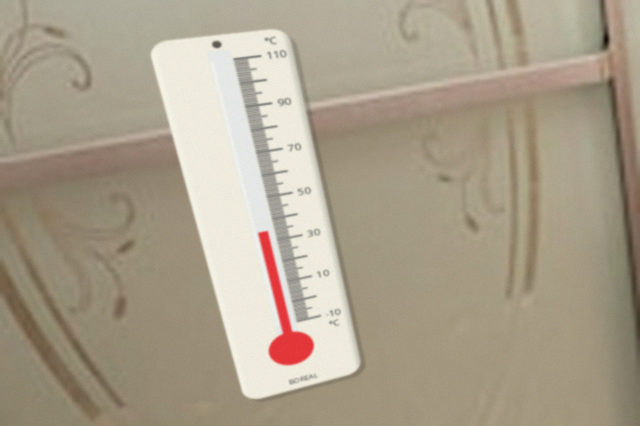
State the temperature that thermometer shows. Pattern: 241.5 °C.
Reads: 35 °C
